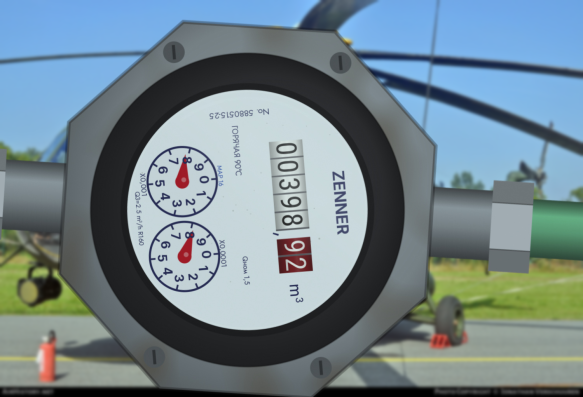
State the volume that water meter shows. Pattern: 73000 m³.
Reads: 398.9278 m³
